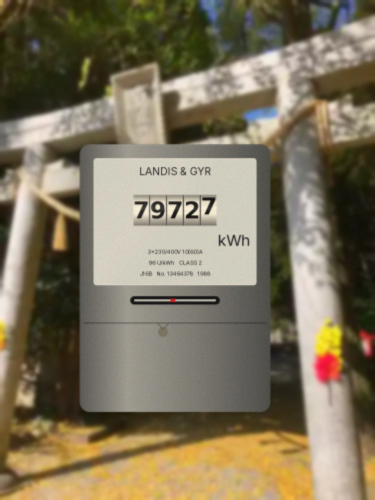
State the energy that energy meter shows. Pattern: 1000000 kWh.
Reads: 79727 kWh
